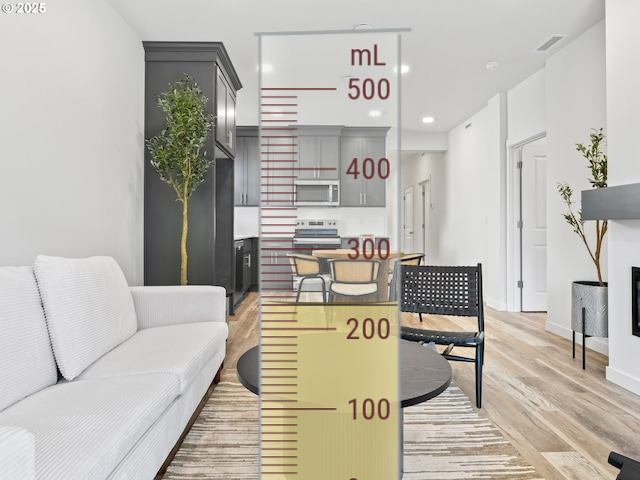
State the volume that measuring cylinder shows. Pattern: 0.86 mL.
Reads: 230 mL
